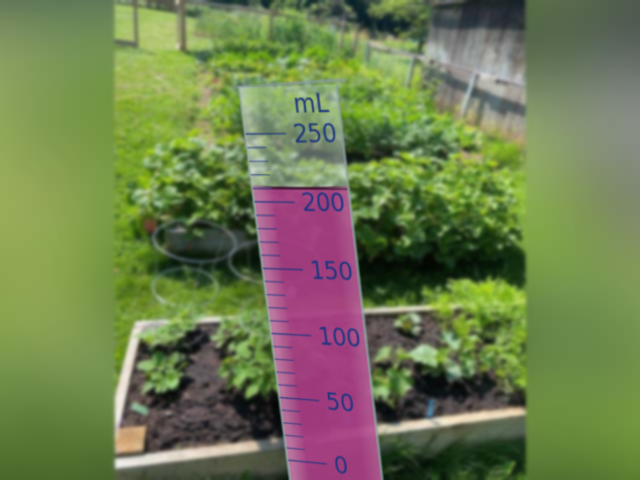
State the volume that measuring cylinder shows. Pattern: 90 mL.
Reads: 210 mL
